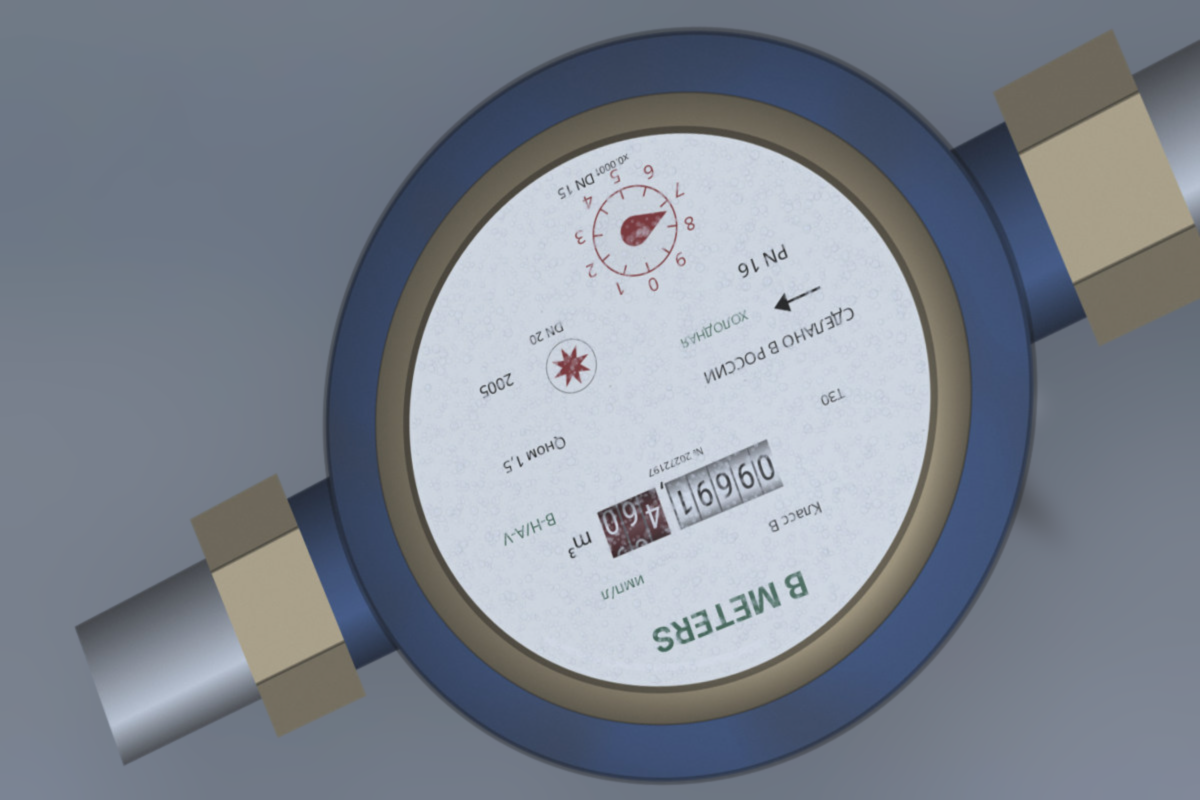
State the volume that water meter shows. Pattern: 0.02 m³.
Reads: 9691.4597 m³
